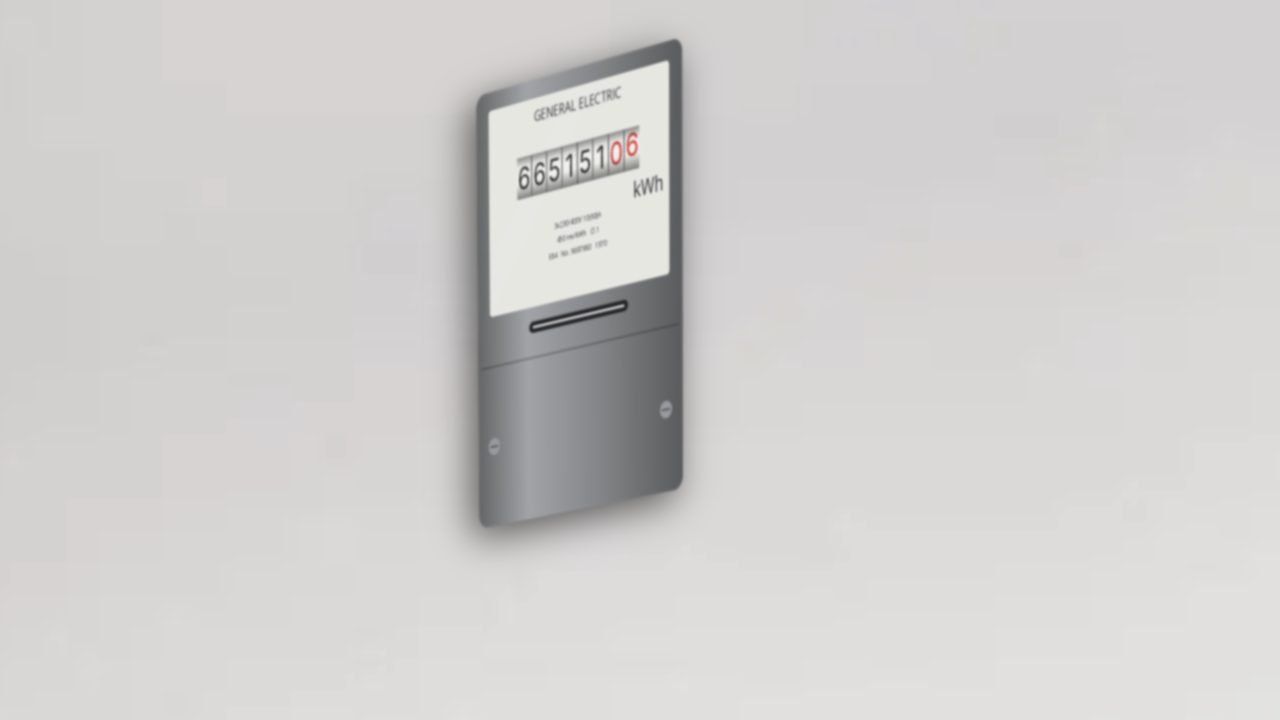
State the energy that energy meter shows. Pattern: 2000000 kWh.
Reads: 665151.06 kWh
